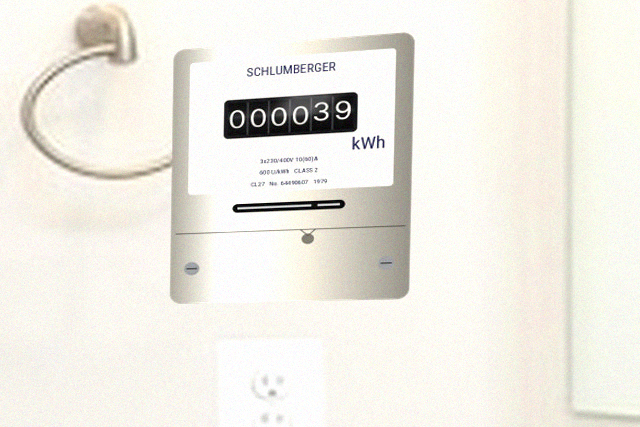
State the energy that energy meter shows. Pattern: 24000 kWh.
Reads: 39 kWh
